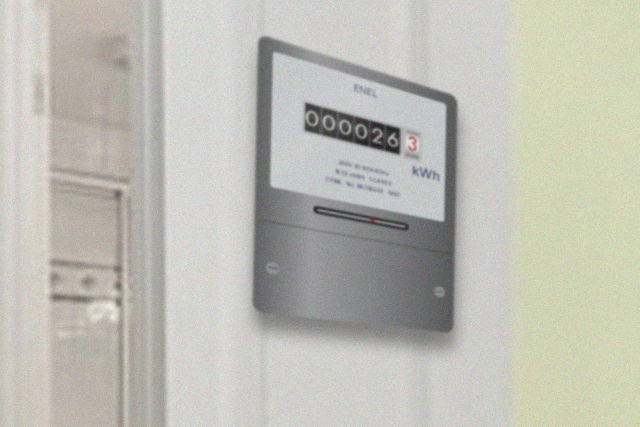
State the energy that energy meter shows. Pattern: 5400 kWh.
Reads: 26.3 kWh
